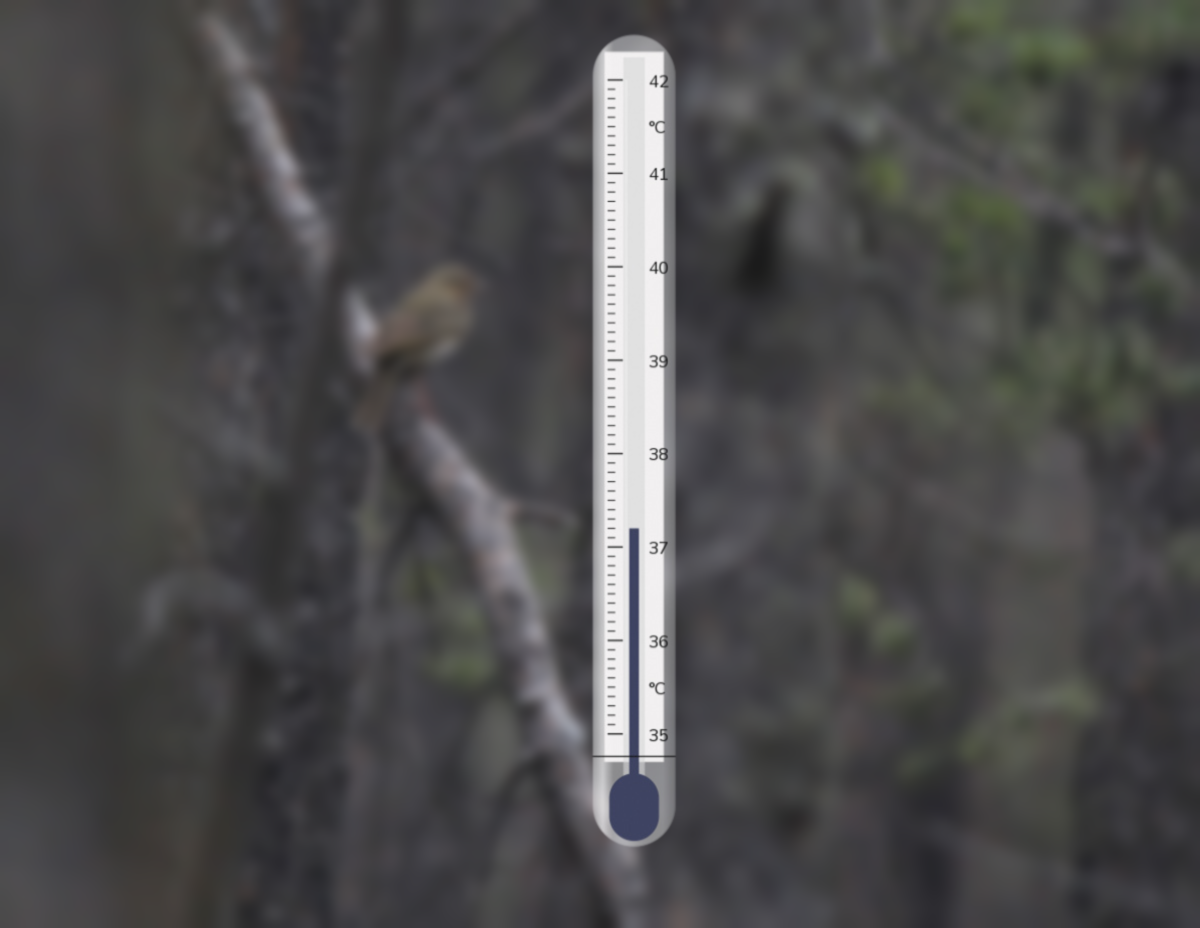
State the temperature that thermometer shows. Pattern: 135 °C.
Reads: 37.2 °C
